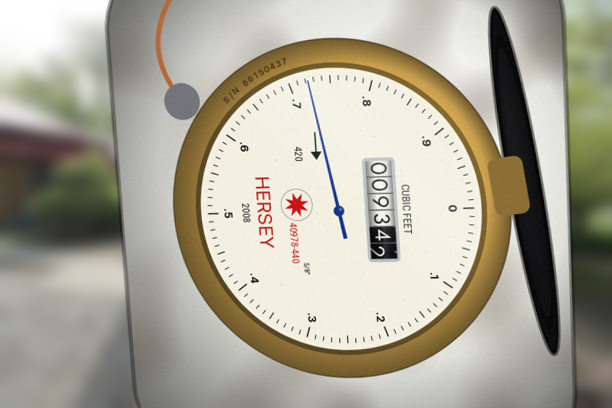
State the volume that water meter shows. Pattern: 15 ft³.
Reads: 9341.72 ft³
